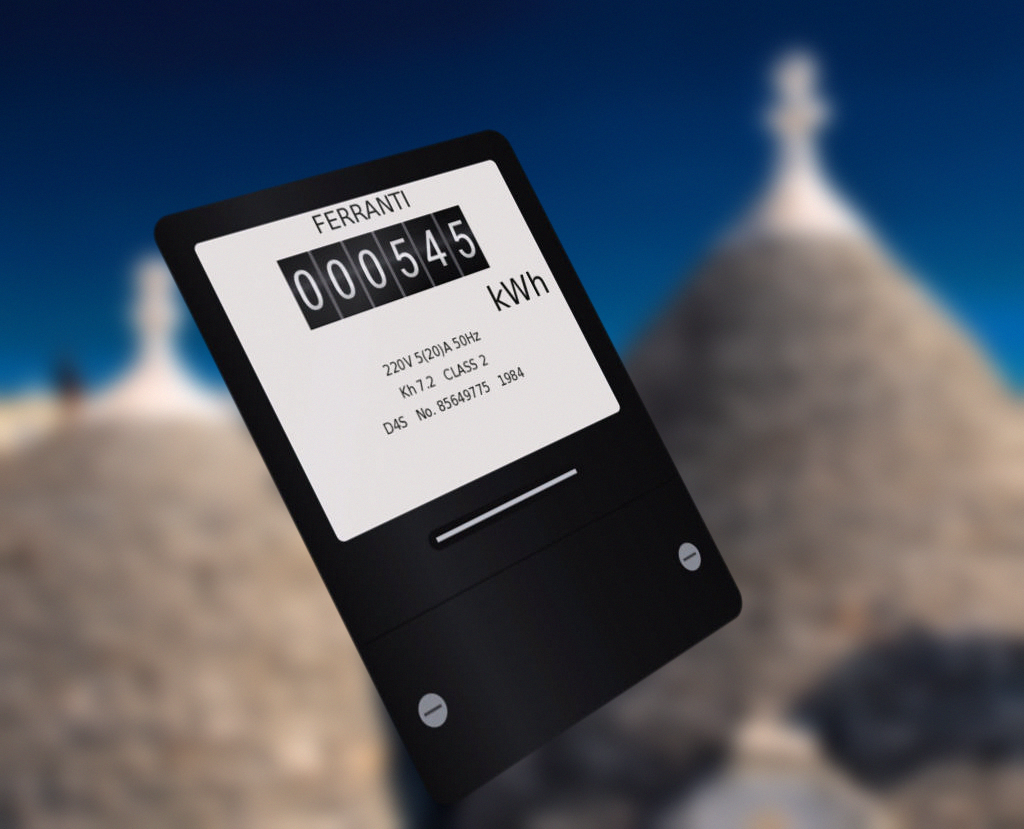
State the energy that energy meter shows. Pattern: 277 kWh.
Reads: 545 kWh
